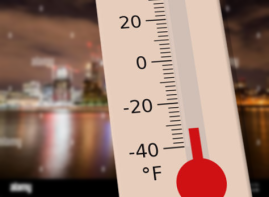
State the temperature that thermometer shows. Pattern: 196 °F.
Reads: -32 °F
